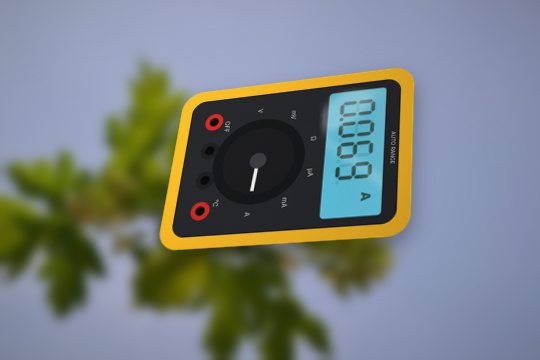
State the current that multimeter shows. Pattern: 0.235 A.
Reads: 0.069 A
